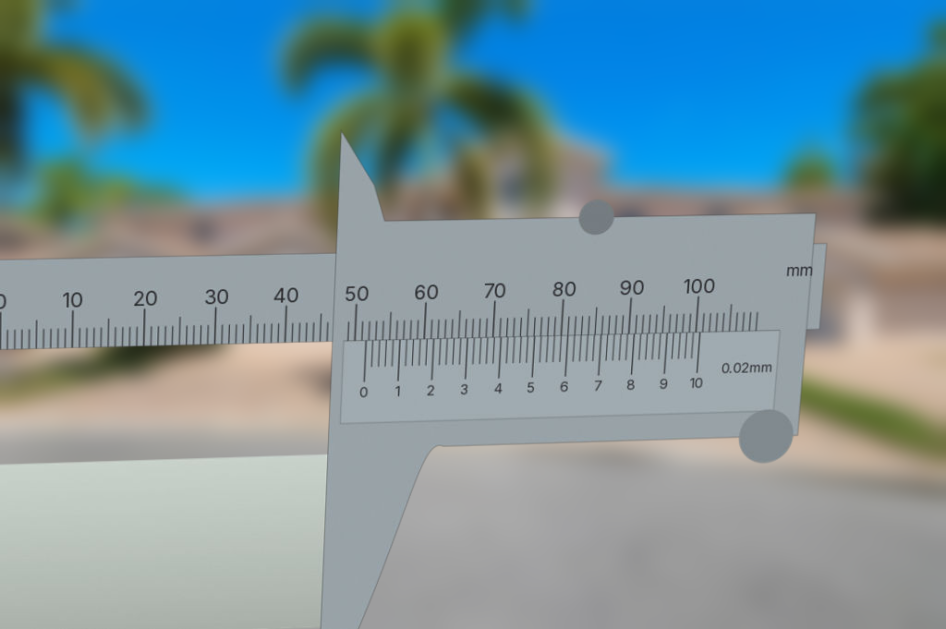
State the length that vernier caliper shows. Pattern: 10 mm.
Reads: 51.6 mm
